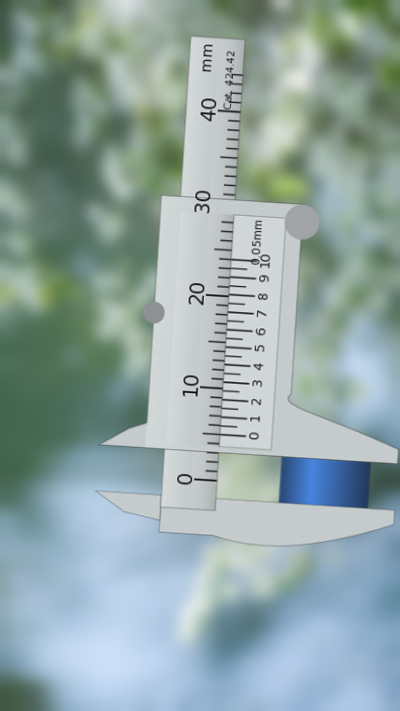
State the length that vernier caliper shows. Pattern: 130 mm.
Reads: 5.0 mm
